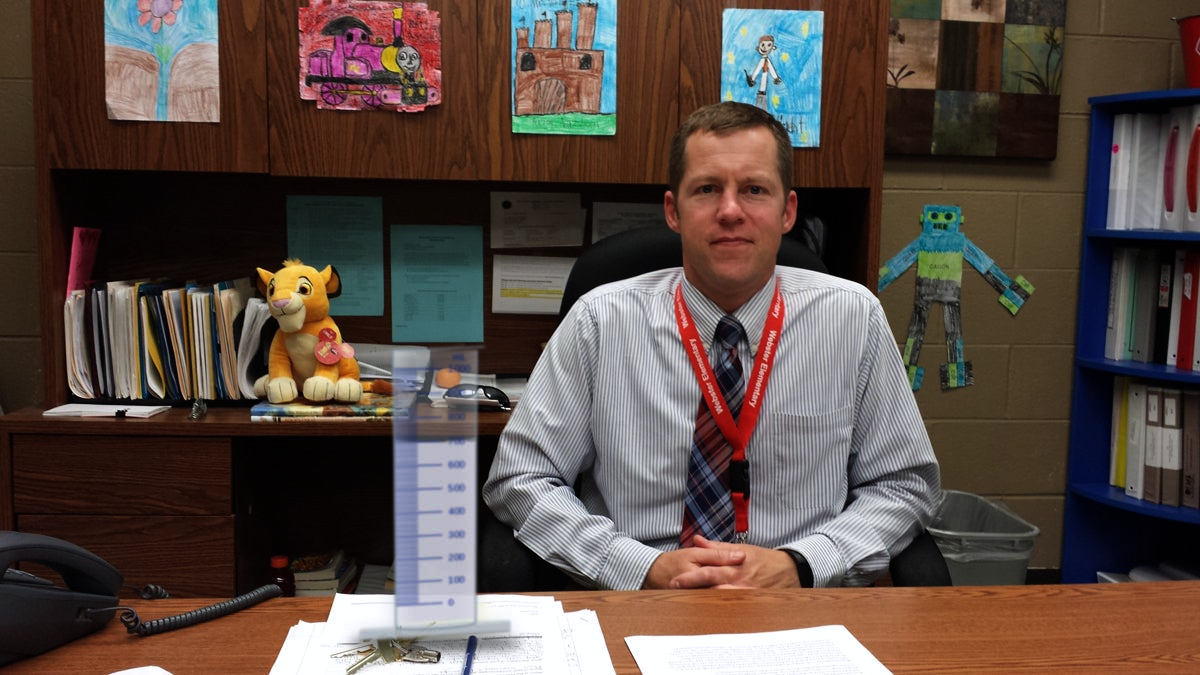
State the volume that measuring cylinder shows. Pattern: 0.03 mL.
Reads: 700 mL
